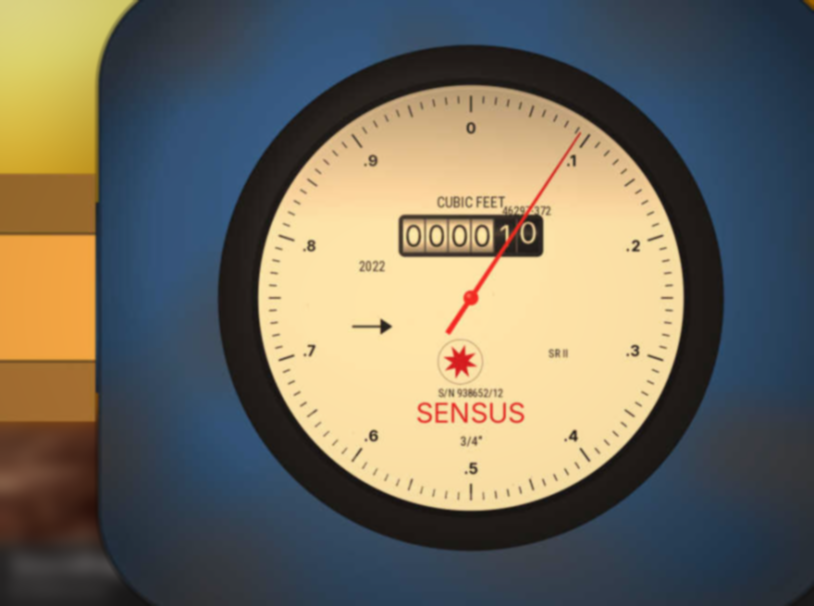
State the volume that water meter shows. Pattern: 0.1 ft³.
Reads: 10.09 ft³
